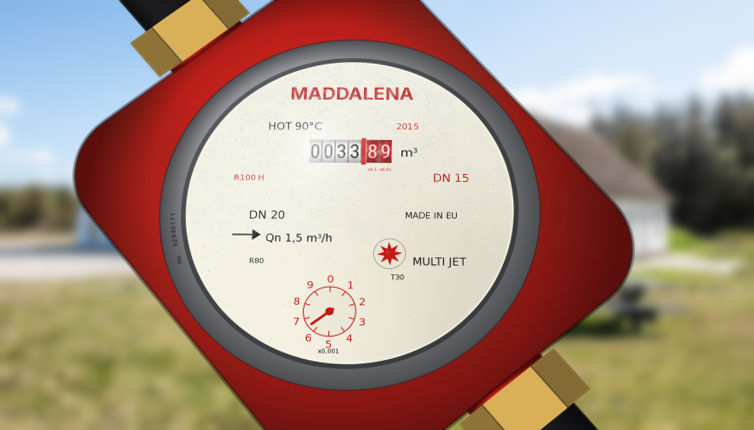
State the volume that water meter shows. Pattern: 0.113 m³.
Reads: 33.896 m³
